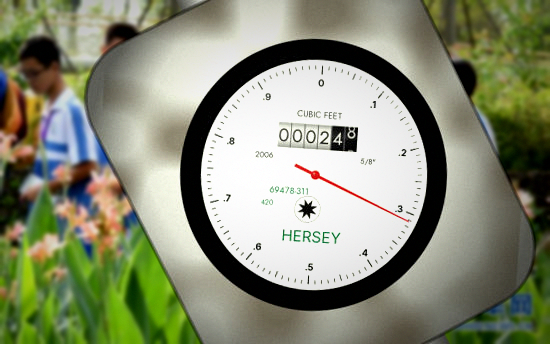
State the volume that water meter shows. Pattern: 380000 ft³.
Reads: 248.31 ft³
